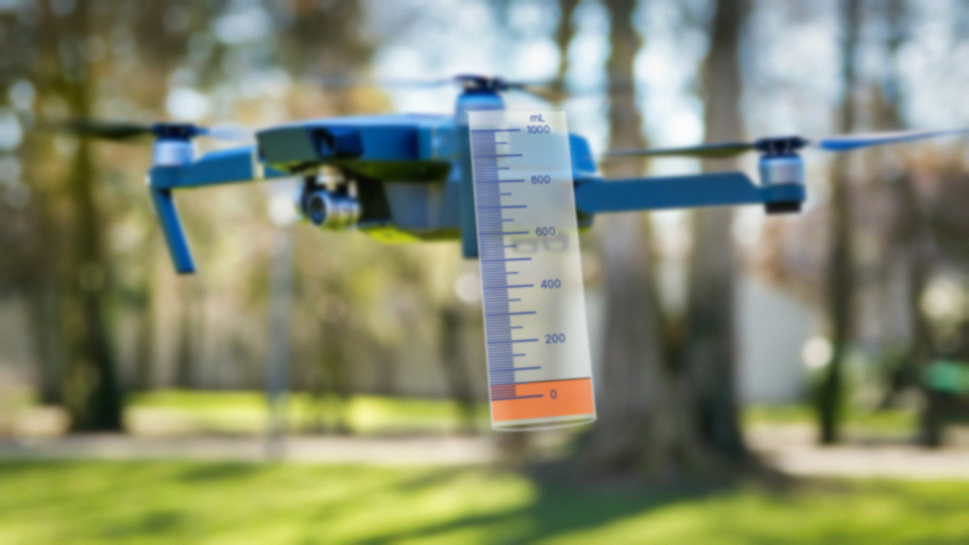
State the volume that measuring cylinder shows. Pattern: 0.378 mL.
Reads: 50 mL
